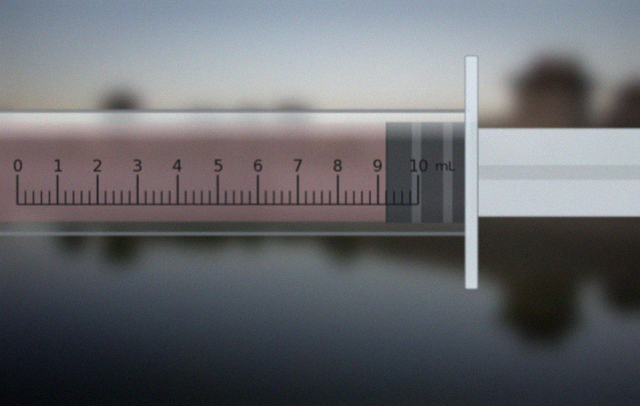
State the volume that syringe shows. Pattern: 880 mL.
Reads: 9.2 mL
